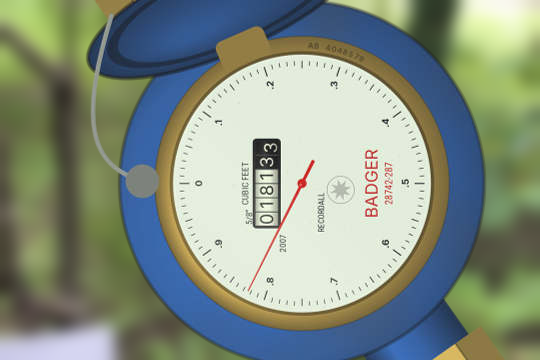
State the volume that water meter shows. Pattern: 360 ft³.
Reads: 18132.82 ft³
